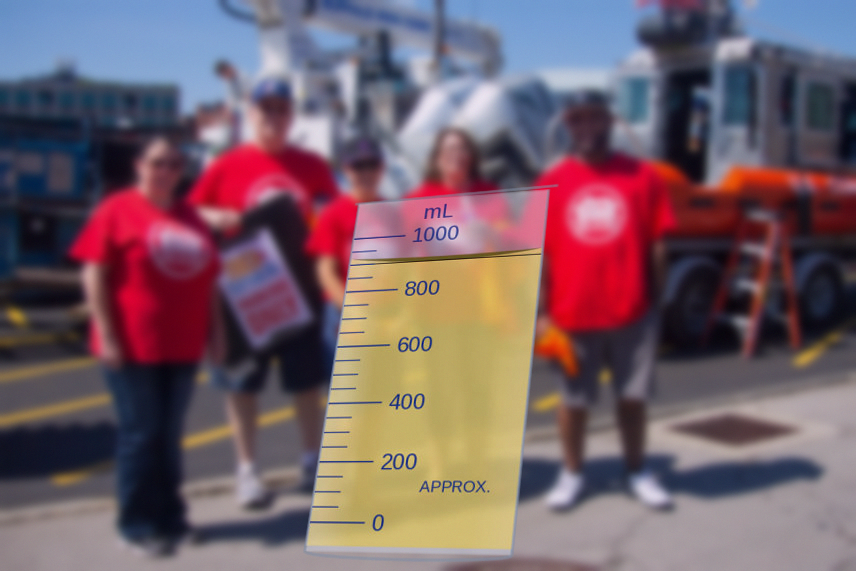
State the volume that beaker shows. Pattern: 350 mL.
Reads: 900 mL
